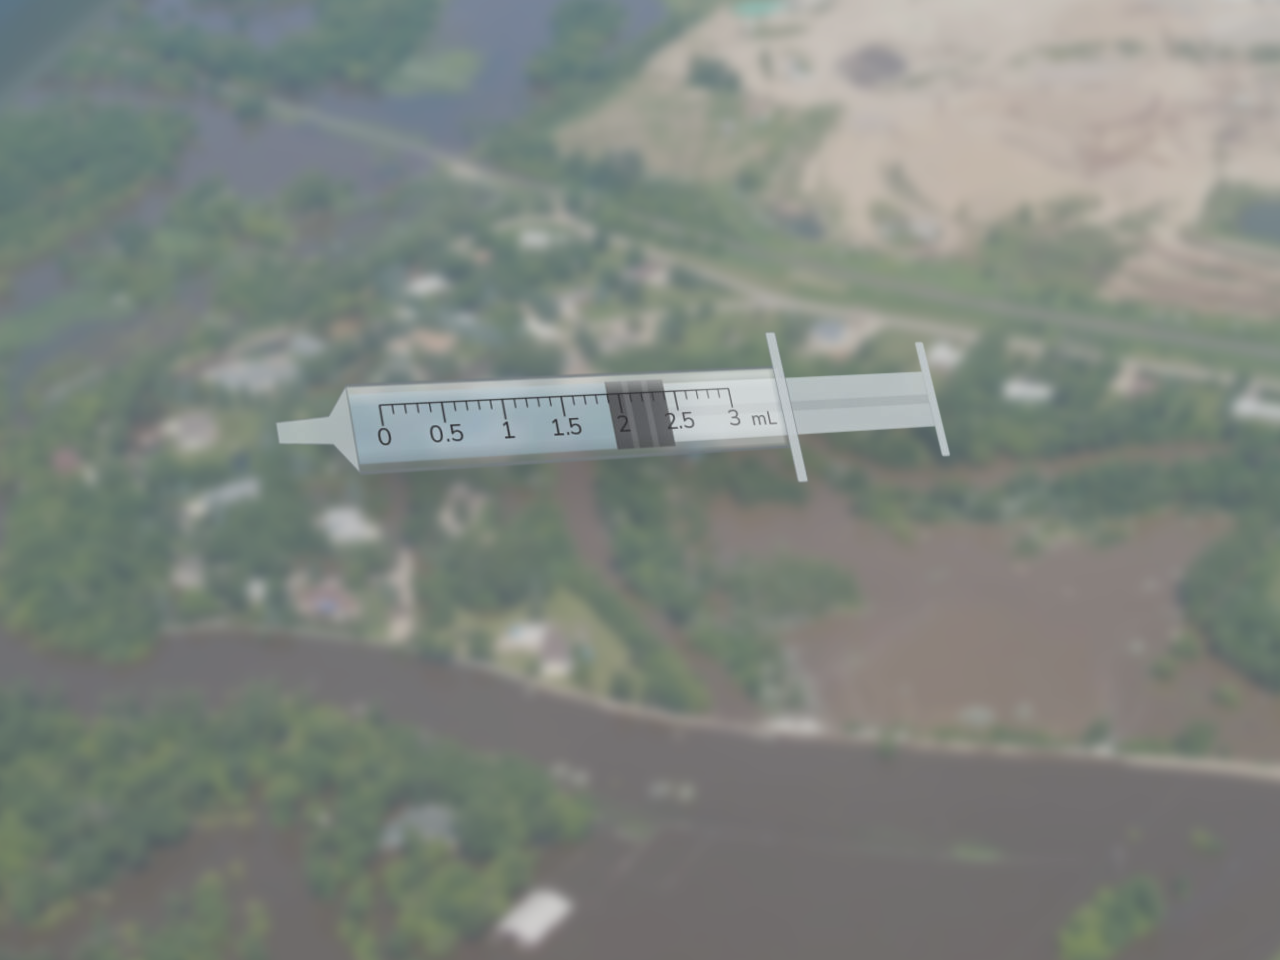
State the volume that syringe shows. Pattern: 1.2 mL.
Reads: 1.9 mL
